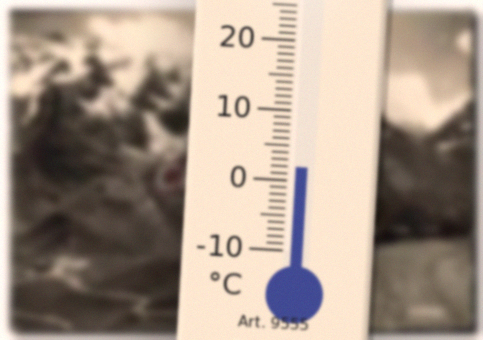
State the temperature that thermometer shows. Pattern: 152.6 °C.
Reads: 2 °C
